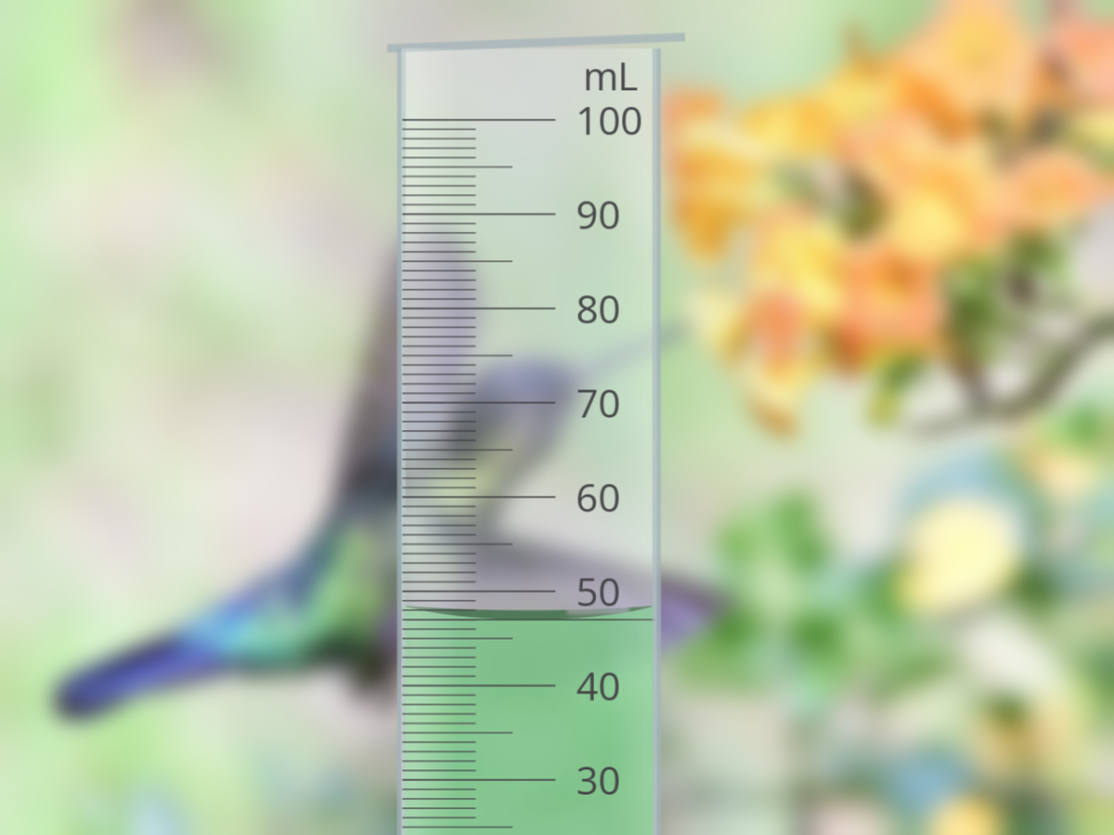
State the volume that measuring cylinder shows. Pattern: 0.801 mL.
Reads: 47 mL
